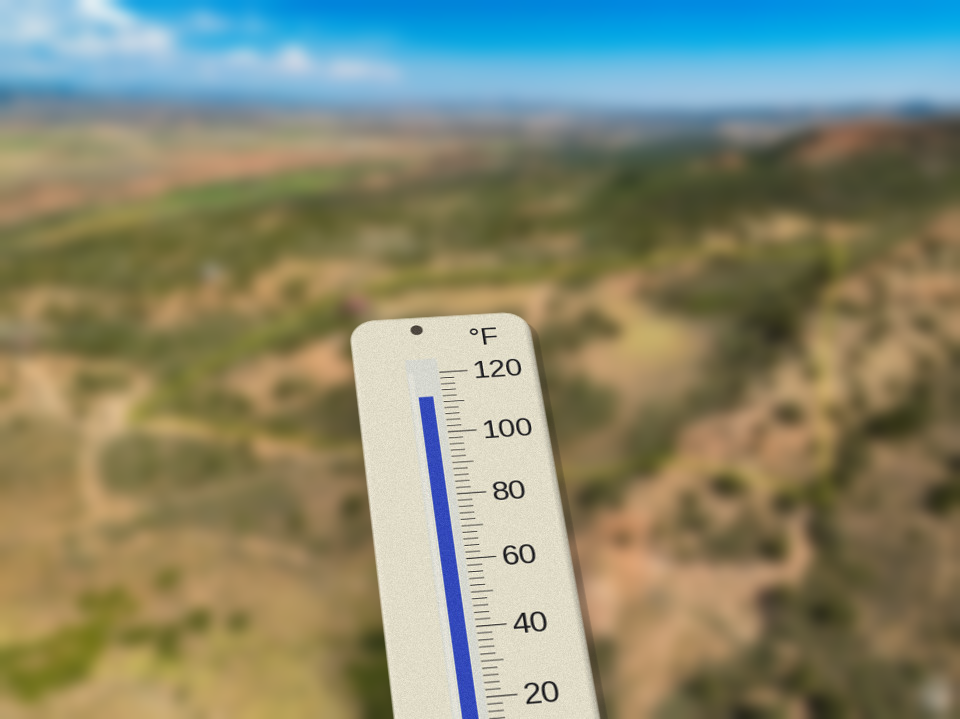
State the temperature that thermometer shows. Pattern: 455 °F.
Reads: 112 °F
